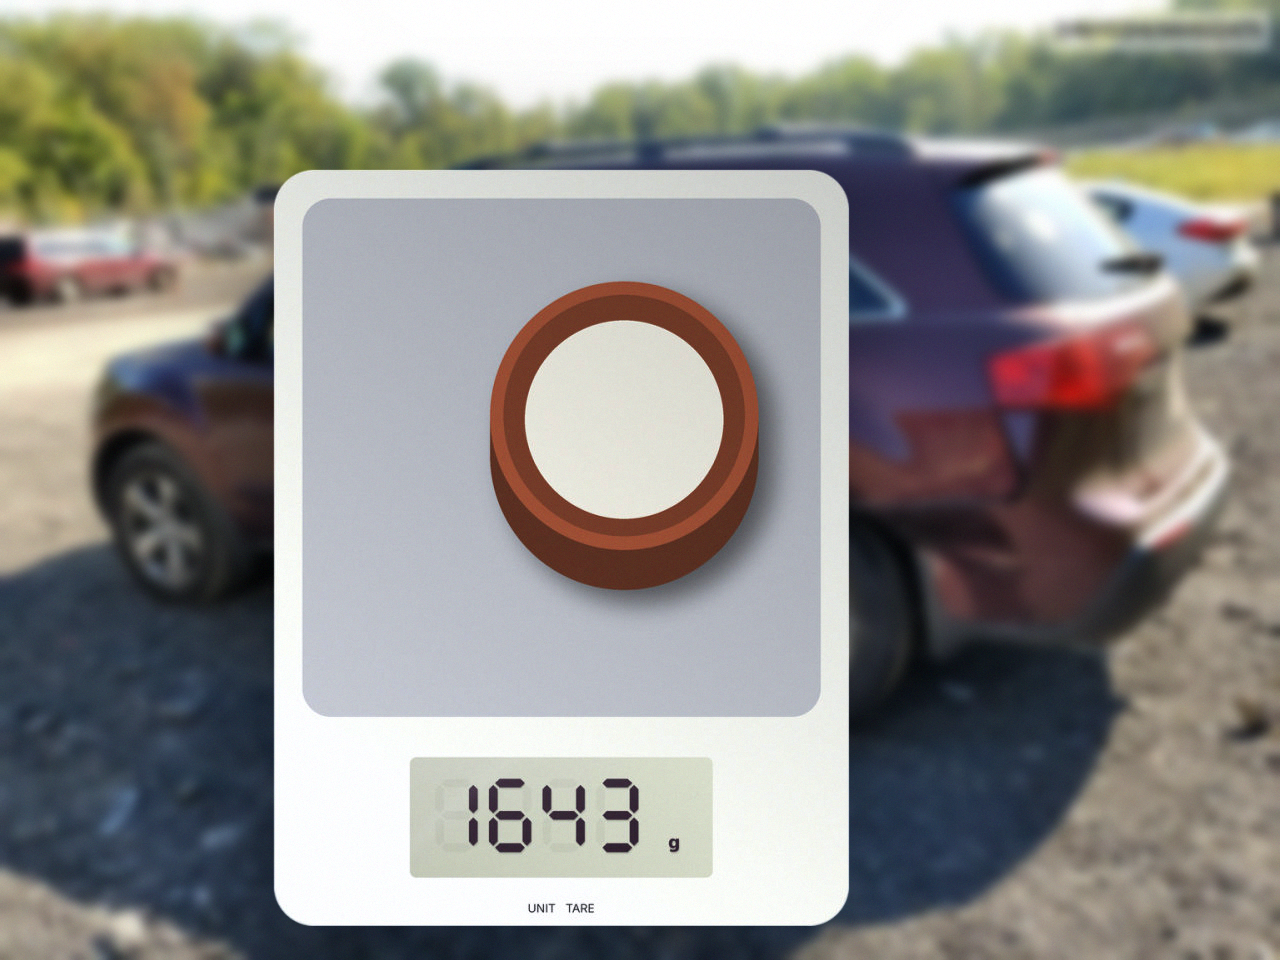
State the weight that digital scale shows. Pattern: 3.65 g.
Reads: 1643 g
